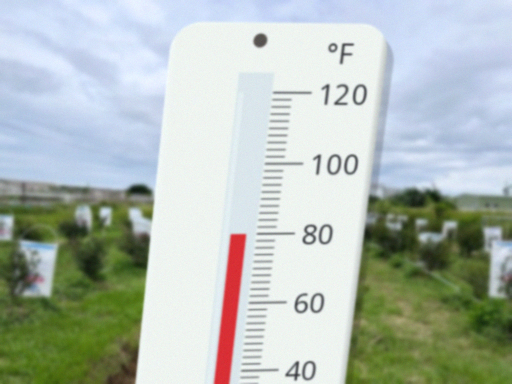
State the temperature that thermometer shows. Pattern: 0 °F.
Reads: 80 °F
